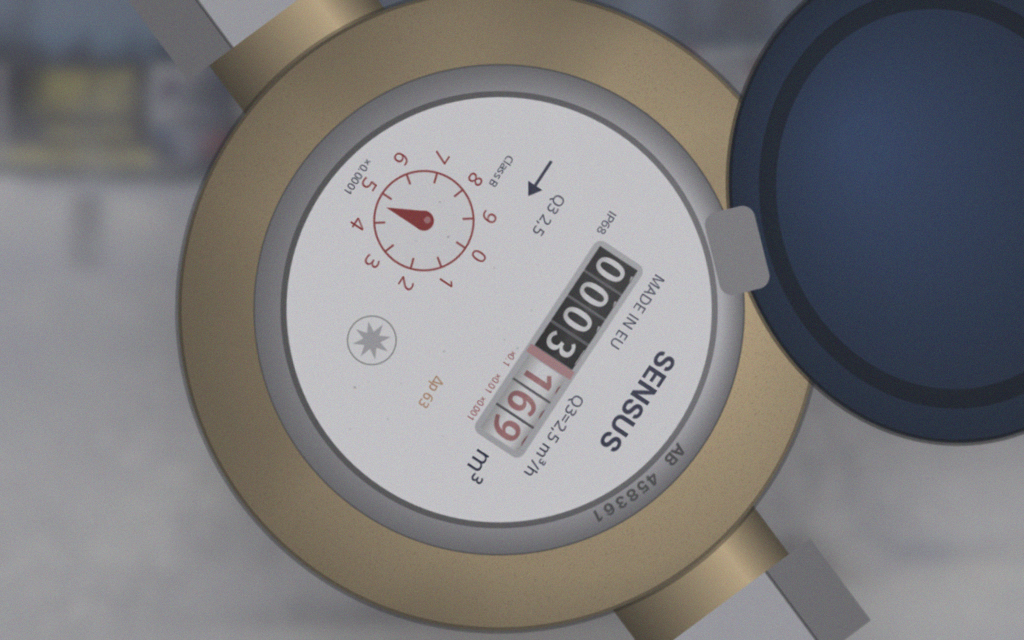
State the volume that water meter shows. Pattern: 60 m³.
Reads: 3.1694 m³
